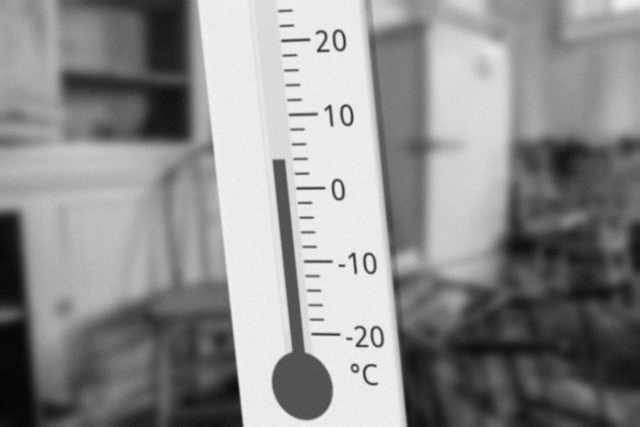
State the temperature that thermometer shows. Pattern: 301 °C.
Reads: 4 °C
